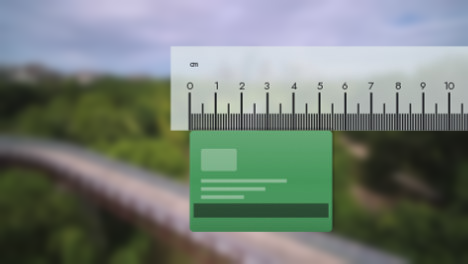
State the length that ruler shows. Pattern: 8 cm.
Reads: 5.5 cm
